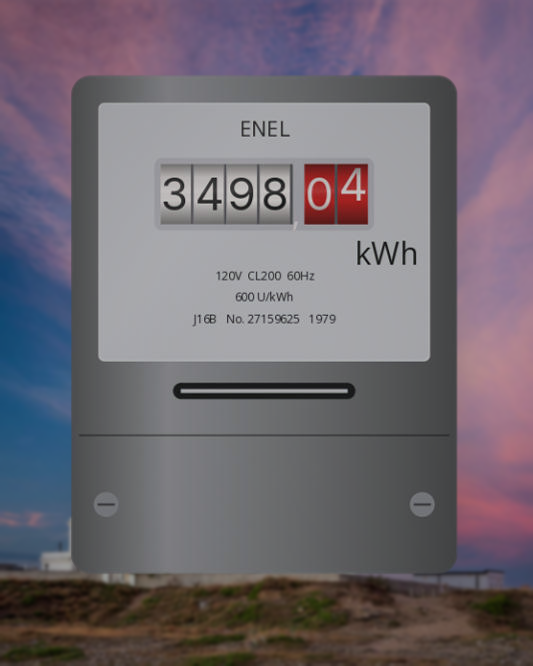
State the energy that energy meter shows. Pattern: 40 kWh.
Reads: 3498.04 kWh
